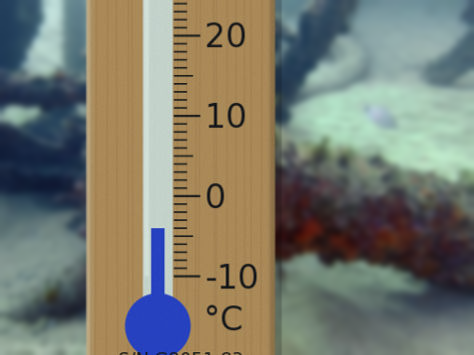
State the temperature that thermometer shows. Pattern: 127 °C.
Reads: -4 °C
